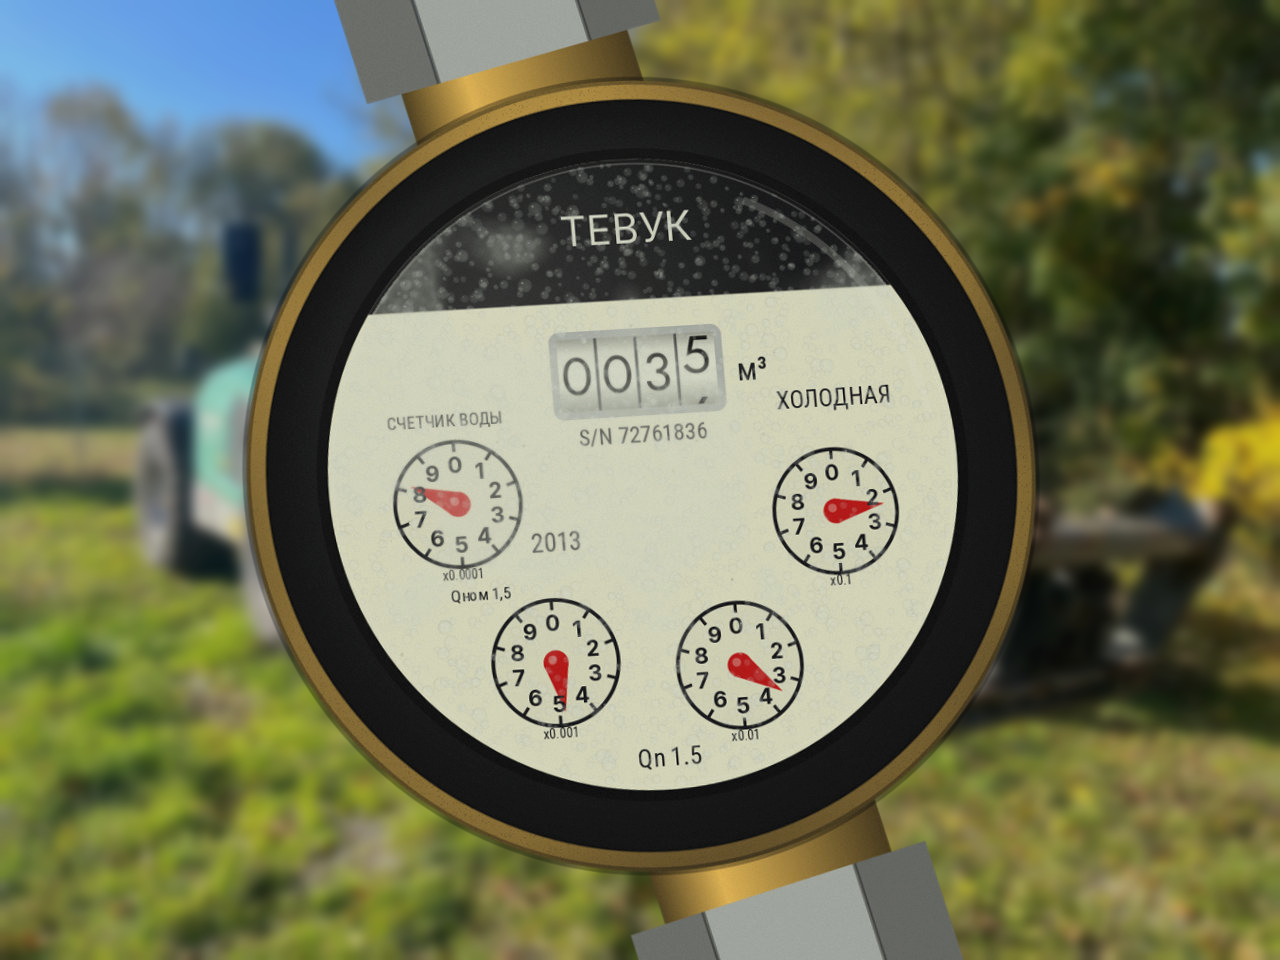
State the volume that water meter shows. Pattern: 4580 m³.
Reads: 35.2348 m³
